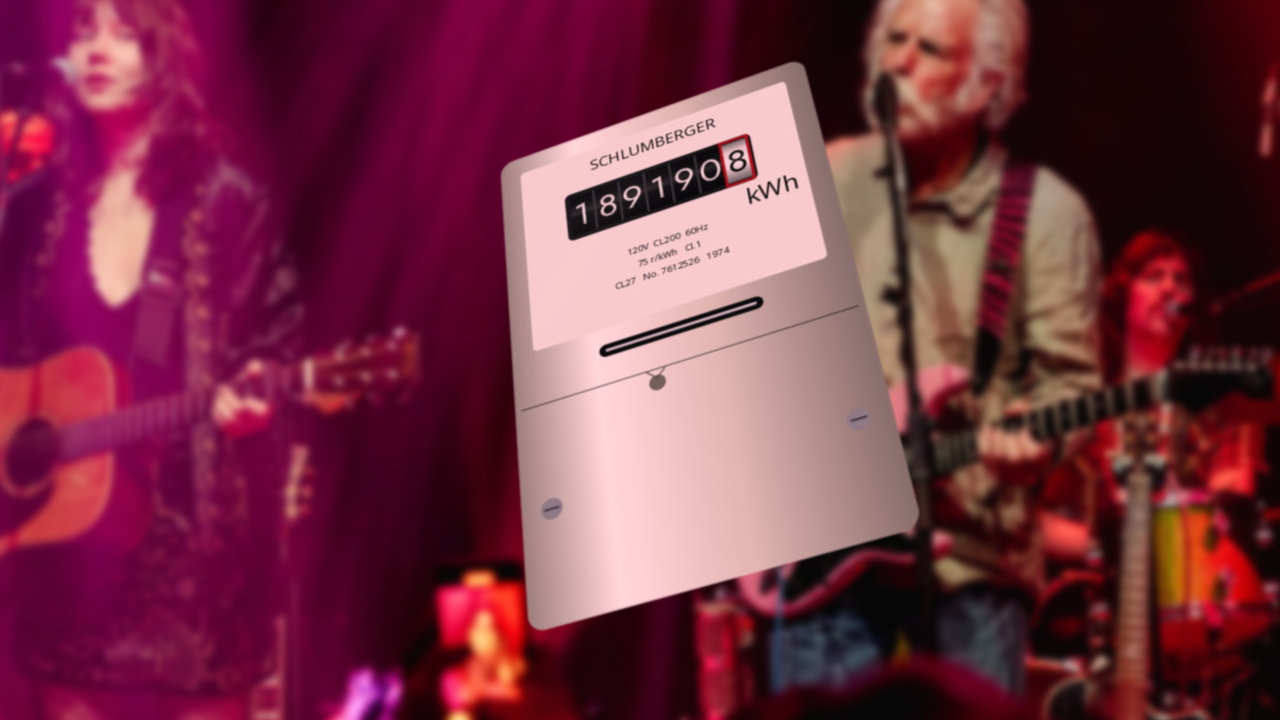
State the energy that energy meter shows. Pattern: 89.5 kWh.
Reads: 189190.8 kWh
